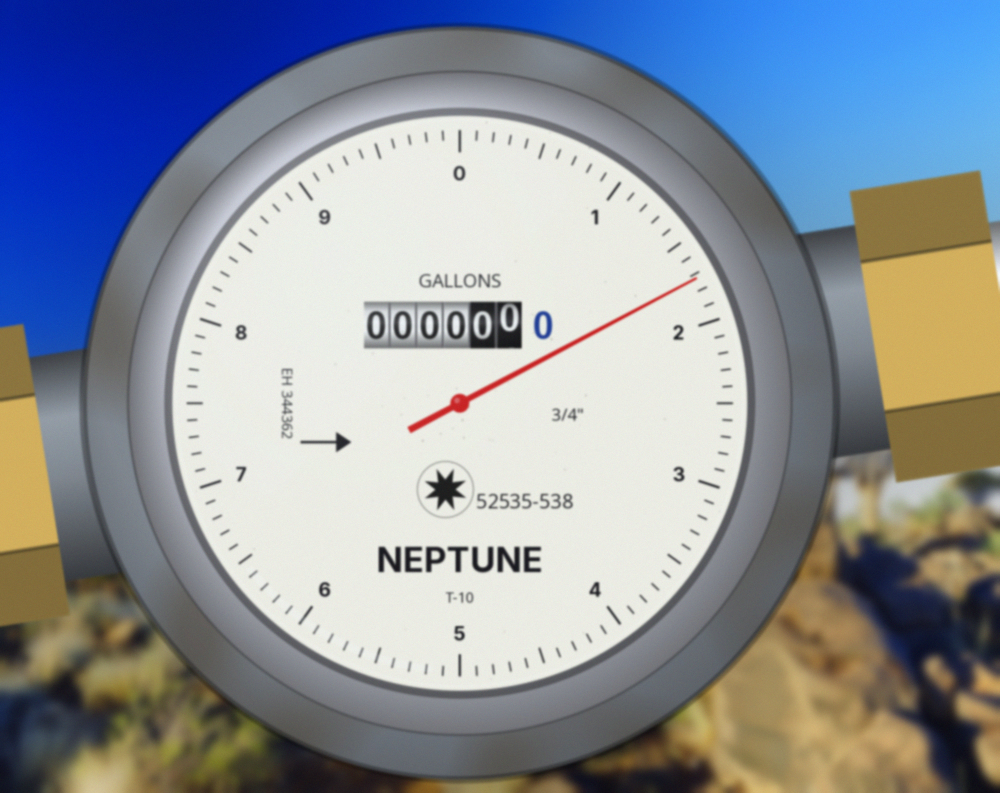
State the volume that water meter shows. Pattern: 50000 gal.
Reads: 1.7 gal
